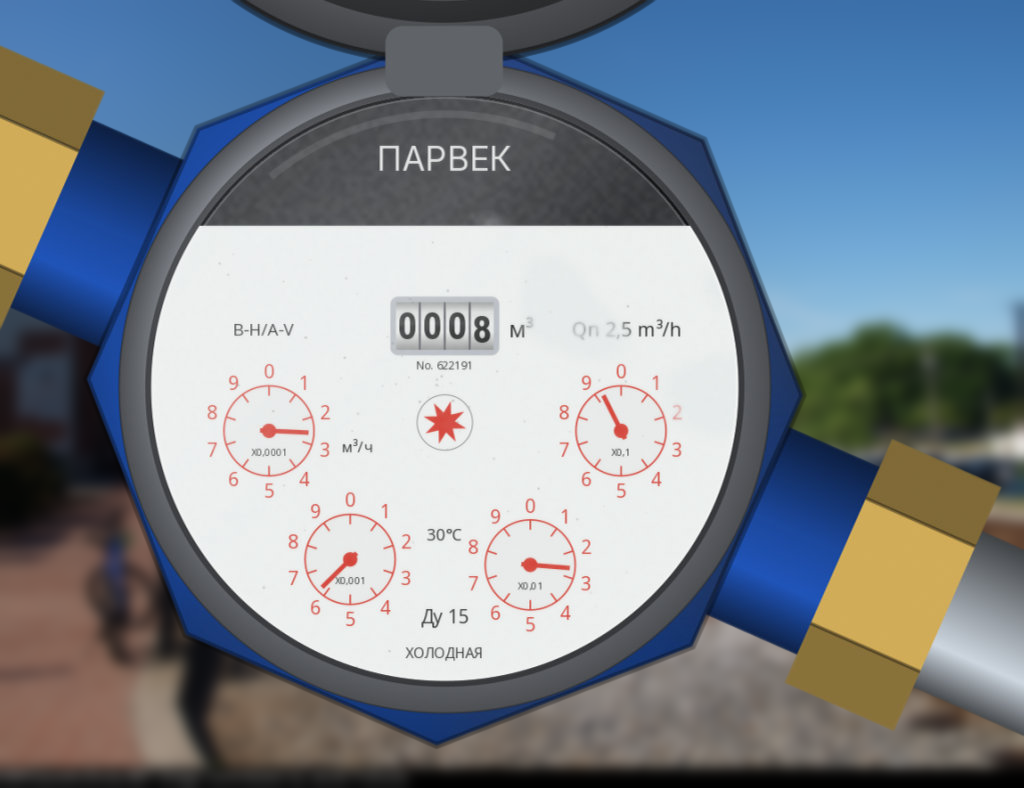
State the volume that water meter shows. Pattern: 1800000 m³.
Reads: 7.9262 m³
